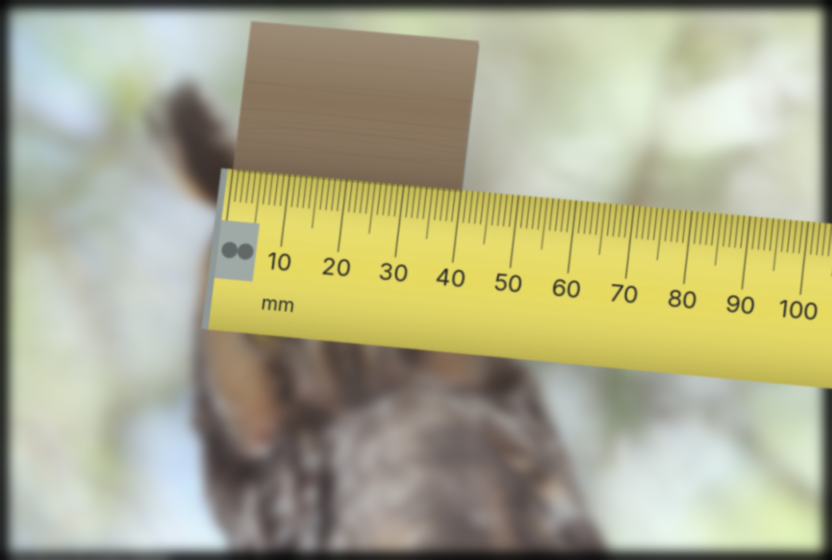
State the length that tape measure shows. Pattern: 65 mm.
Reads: 40 mm
